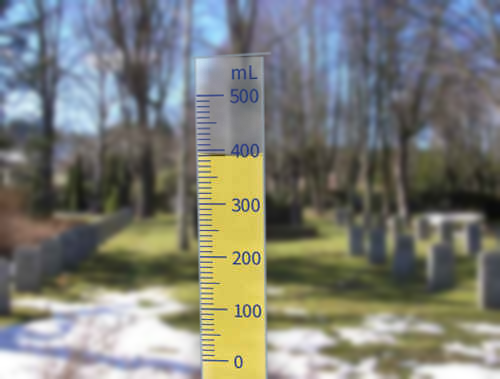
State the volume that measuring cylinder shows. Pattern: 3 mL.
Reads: 390 mL
